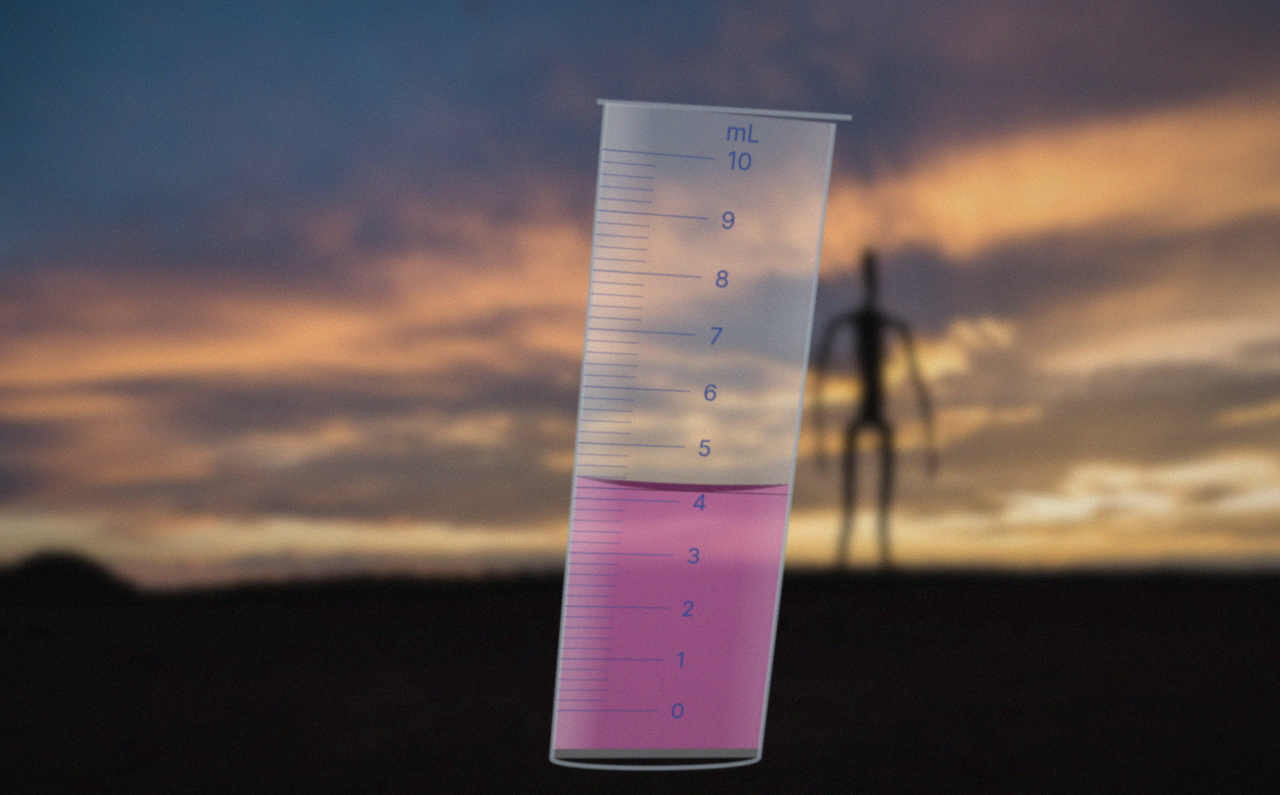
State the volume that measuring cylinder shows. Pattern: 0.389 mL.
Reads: 4.2 mL
